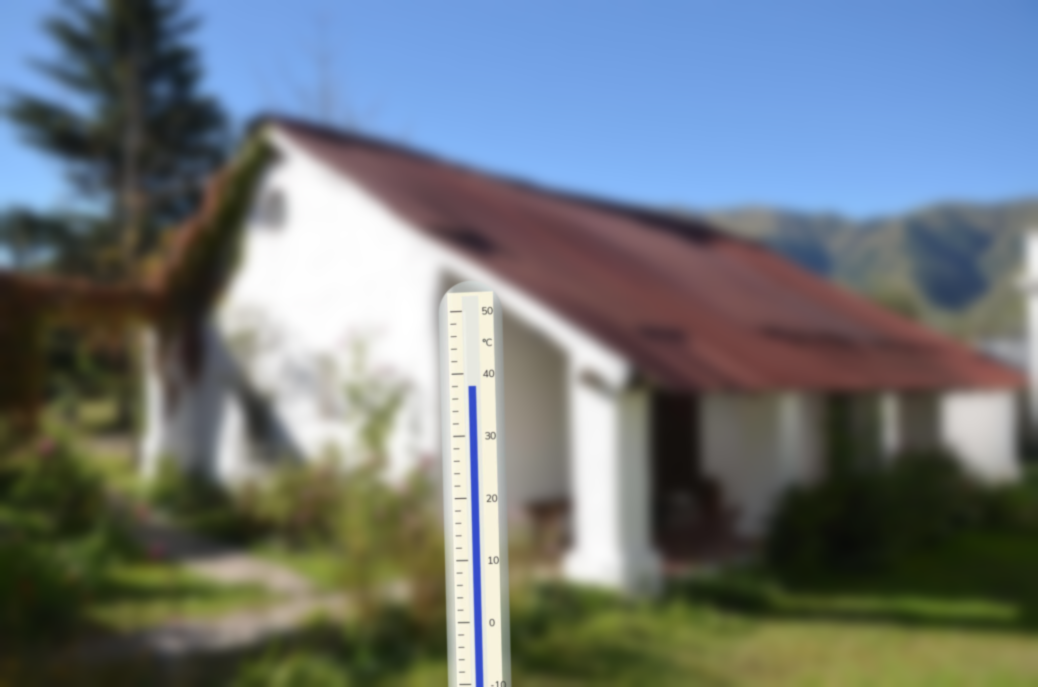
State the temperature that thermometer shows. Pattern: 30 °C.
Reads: 38 °C
